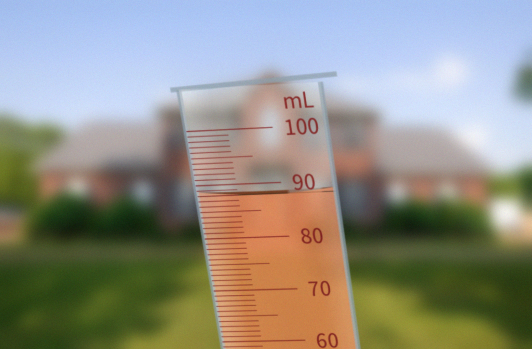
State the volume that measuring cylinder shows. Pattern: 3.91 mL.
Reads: 88 mL
